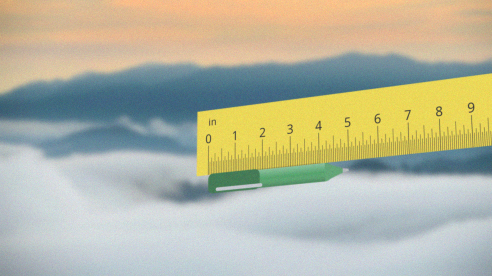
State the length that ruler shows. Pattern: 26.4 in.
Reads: 5 in
